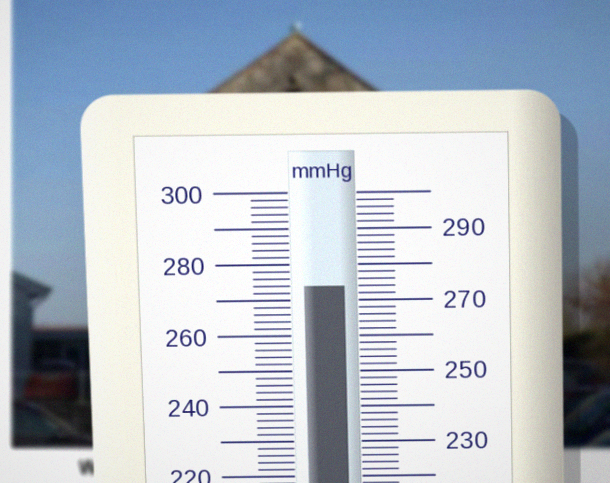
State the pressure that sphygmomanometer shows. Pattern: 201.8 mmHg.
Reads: 274 mmHg
